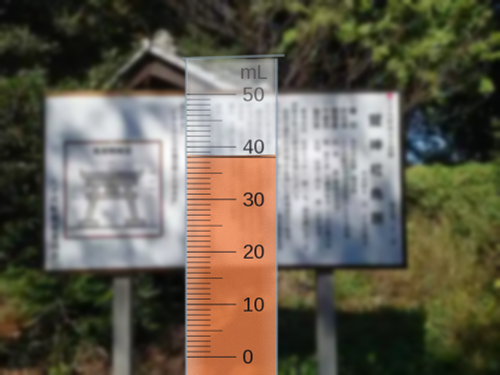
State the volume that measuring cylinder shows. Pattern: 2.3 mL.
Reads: 38 mL
